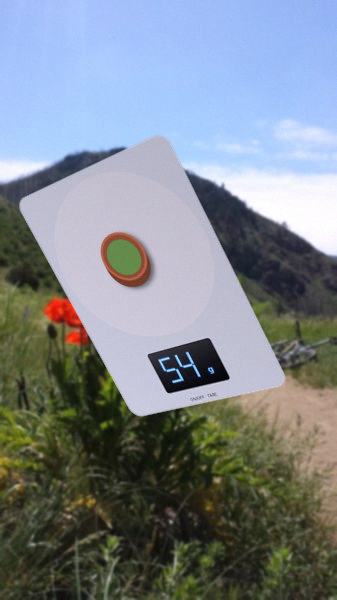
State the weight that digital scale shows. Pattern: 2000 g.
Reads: 54 g
